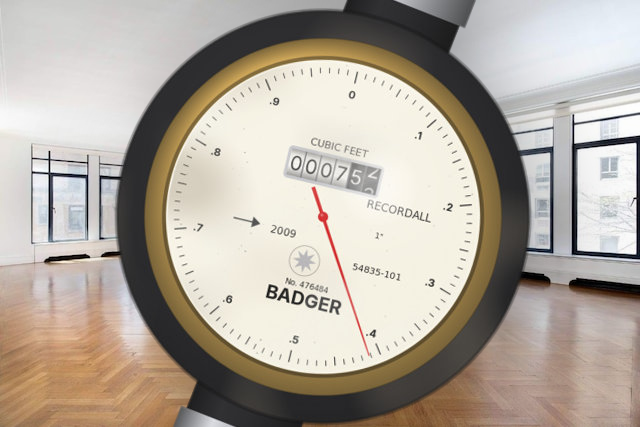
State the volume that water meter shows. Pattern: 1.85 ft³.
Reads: 752.41 ft³
